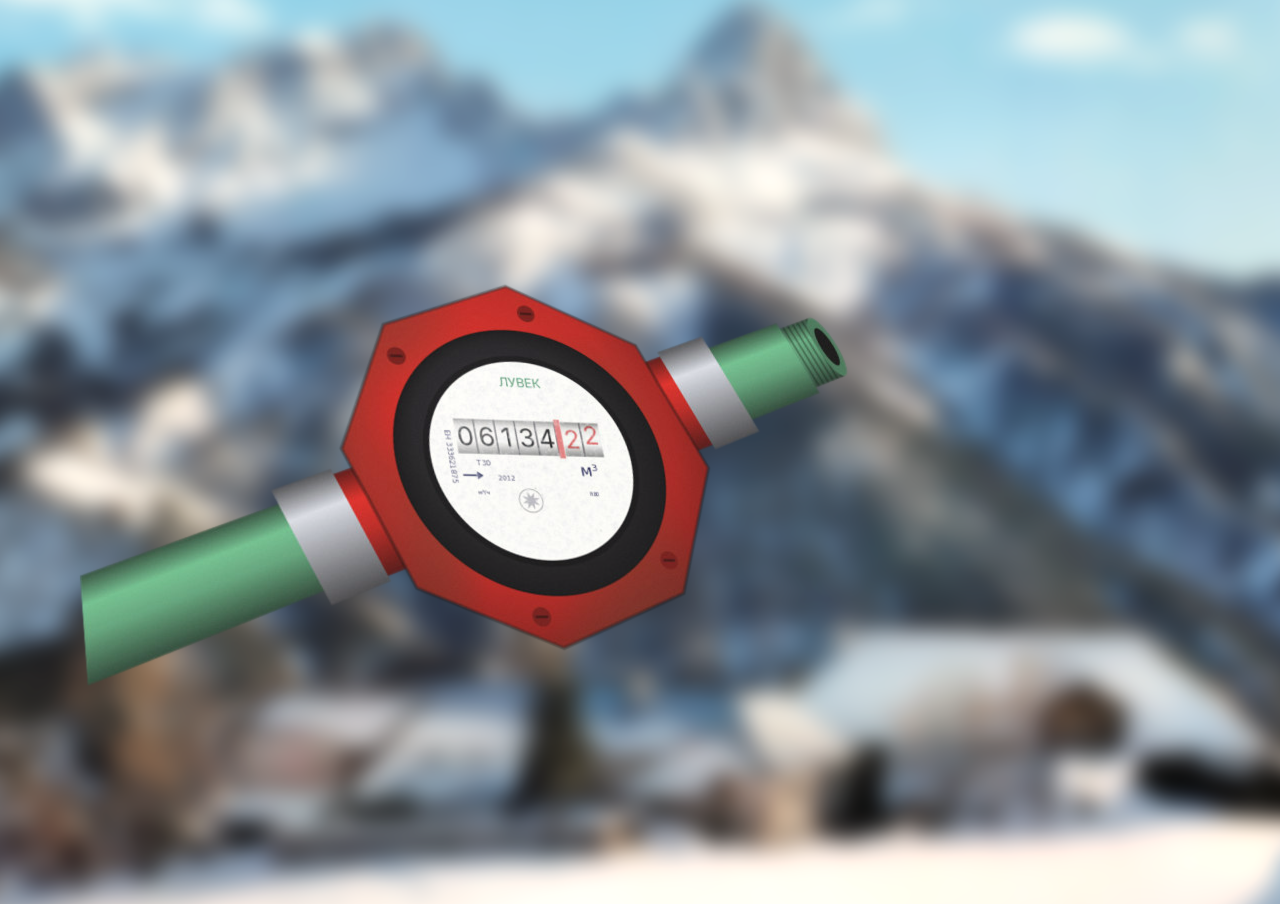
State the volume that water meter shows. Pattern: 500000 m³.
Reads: 6134.22 m³
